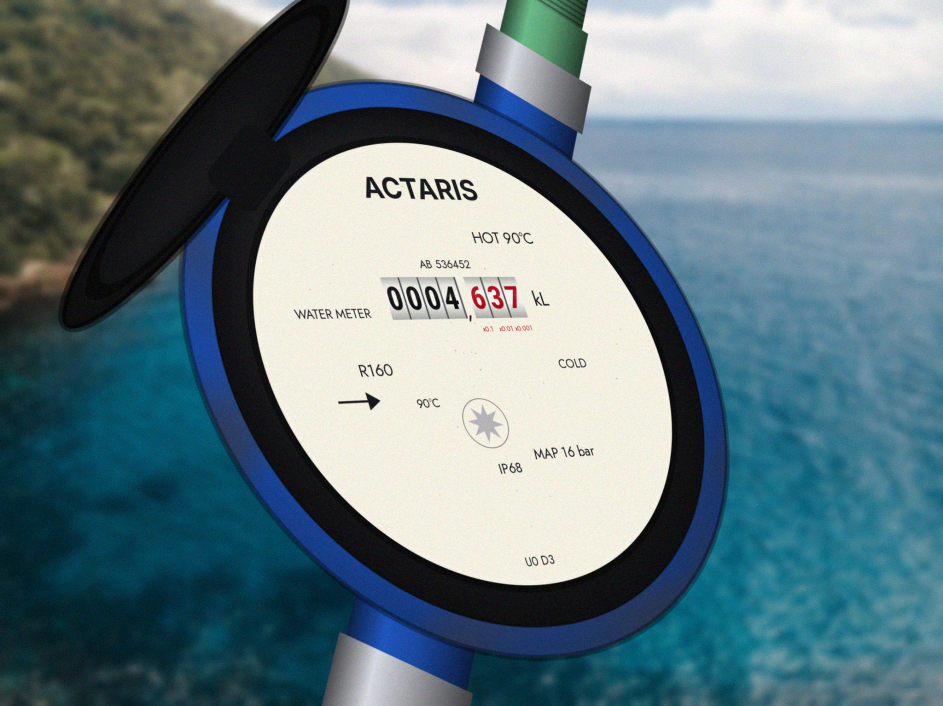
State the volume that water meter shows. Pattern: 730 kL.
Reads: 4.637 kL
